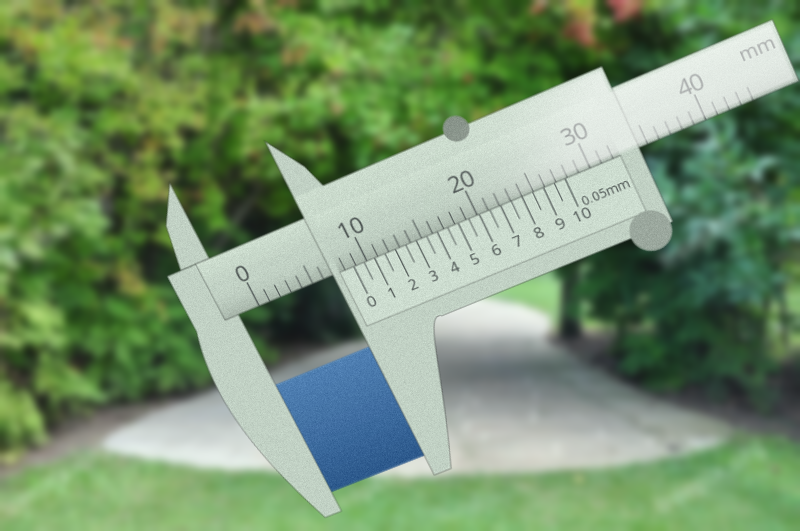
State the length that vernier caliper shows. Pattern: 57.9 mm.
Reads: 8.8 mm
